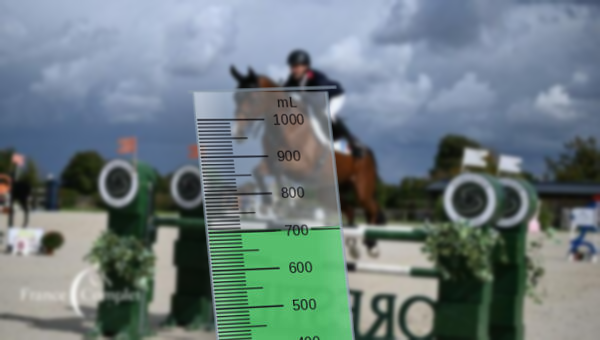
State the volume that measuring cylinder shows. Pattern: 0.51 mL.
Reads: 700 mL
